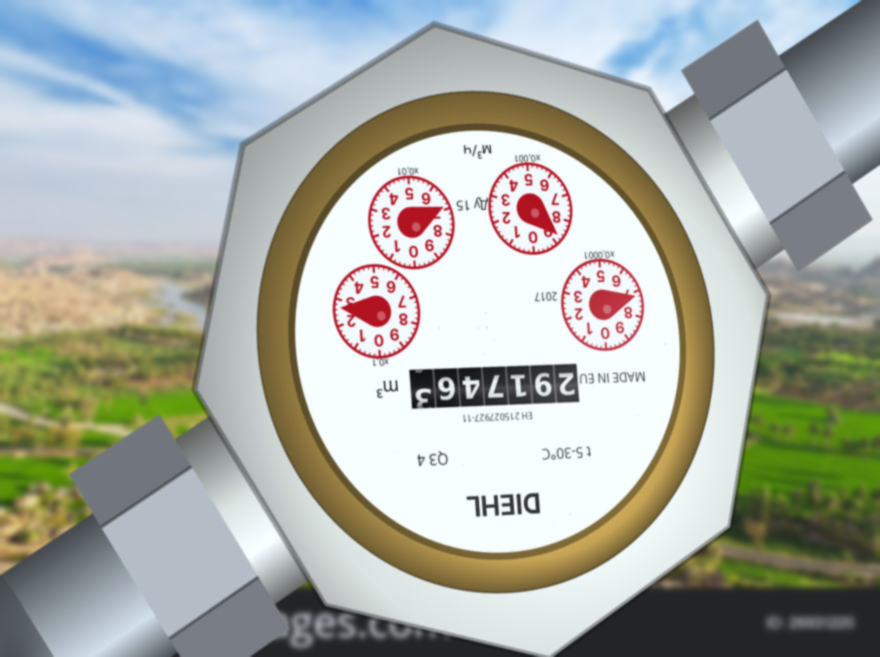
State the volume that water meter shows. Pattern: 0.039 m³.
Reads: 2917463.2687 m³
